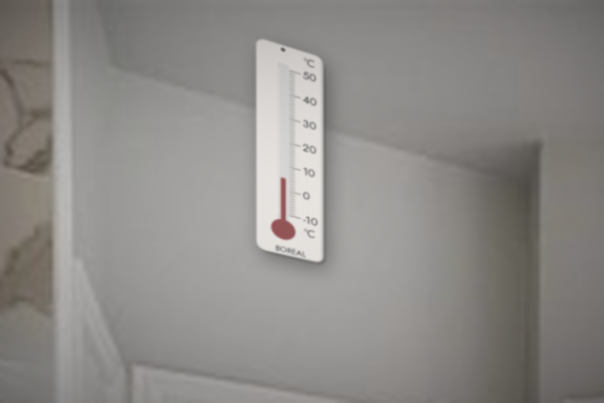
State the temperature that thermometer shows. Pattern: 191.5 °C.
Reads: 5 °C
